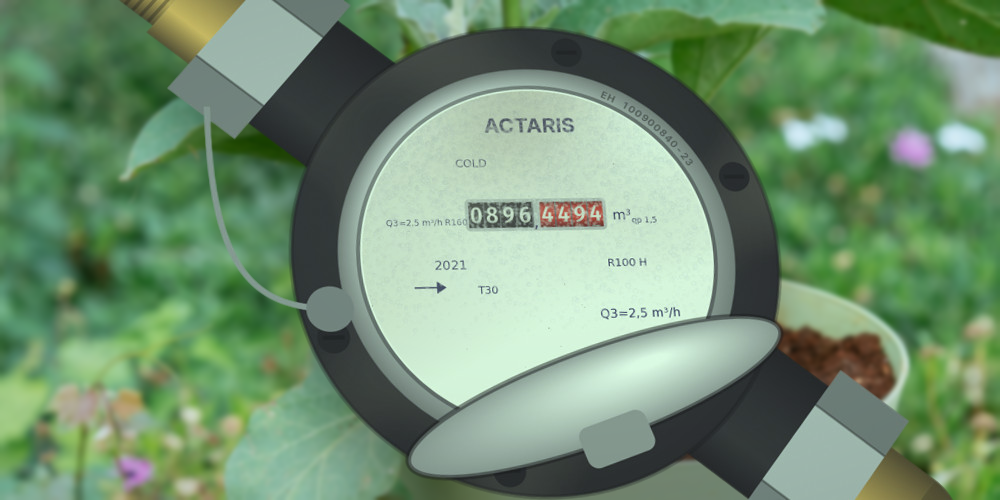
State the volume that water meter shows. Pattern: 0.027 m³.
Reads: 896.4494 m³
